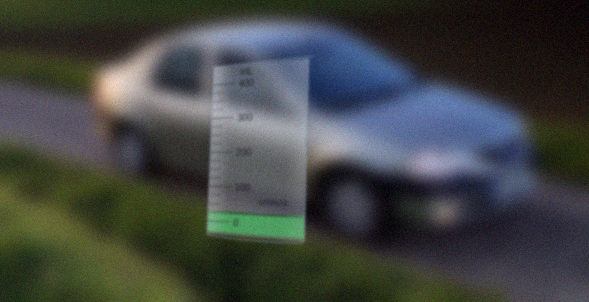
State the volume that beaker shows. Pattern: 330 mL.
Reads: 25 mL
